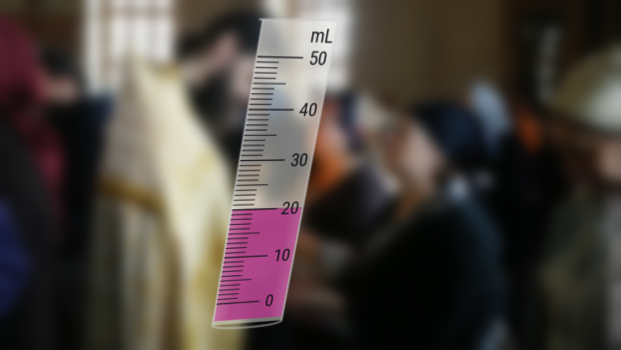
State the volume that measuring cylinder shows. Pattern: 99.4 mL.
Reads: 20 mL
